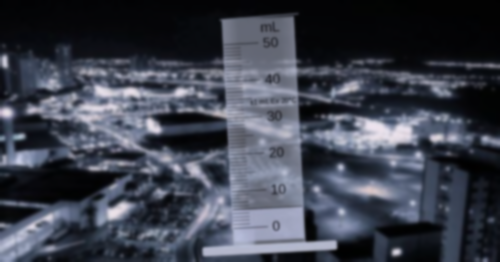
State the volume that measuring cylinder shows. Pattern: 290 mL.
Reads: 5 mL
